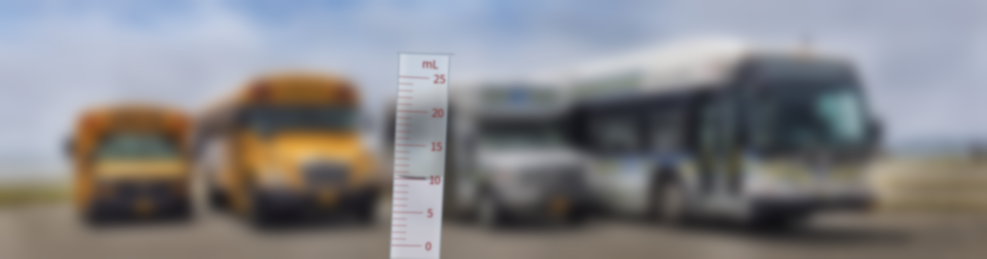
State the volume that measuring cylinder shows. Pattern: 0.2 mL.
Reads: 10 mL
